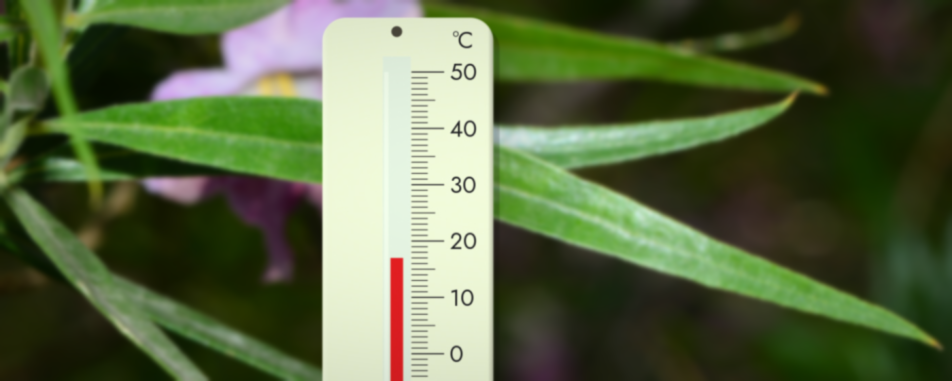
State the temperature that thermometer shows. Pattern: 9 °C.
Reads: 17 °C
